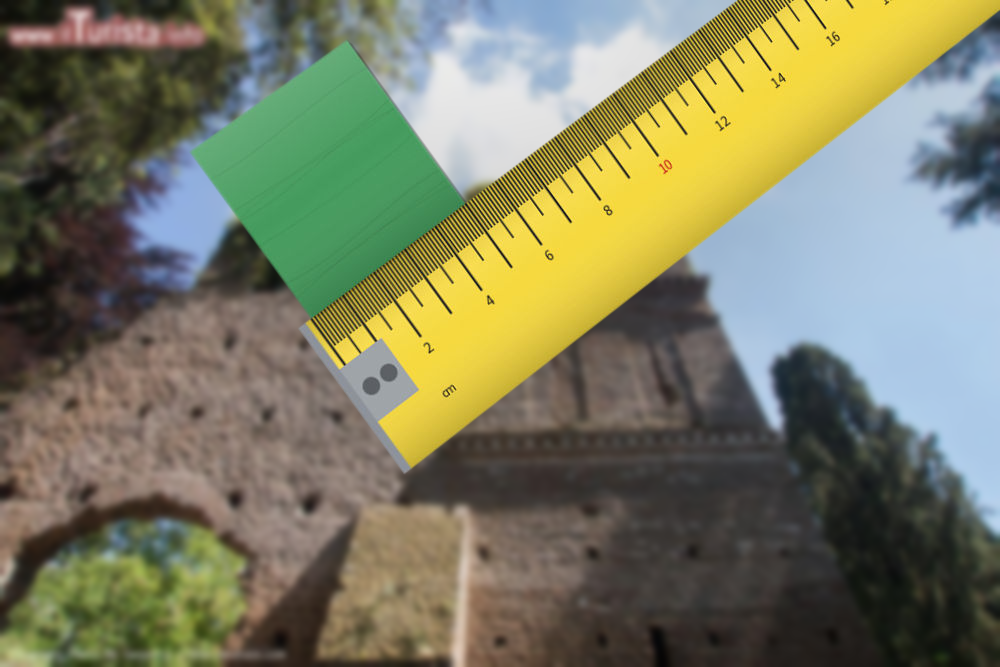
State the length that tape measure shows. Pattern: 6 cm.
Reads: 5 cm
